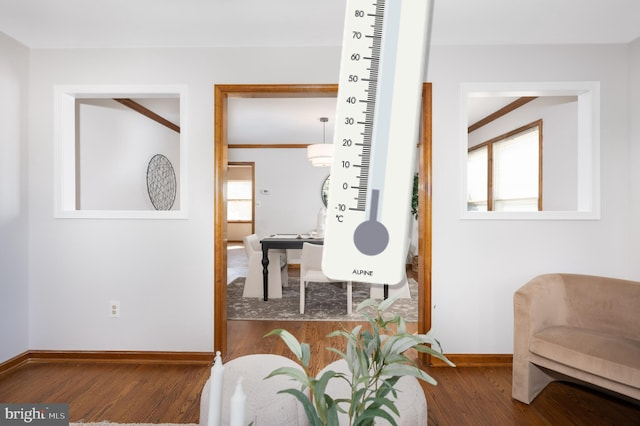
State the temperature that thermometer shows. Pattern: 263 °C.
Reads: 0 °C
